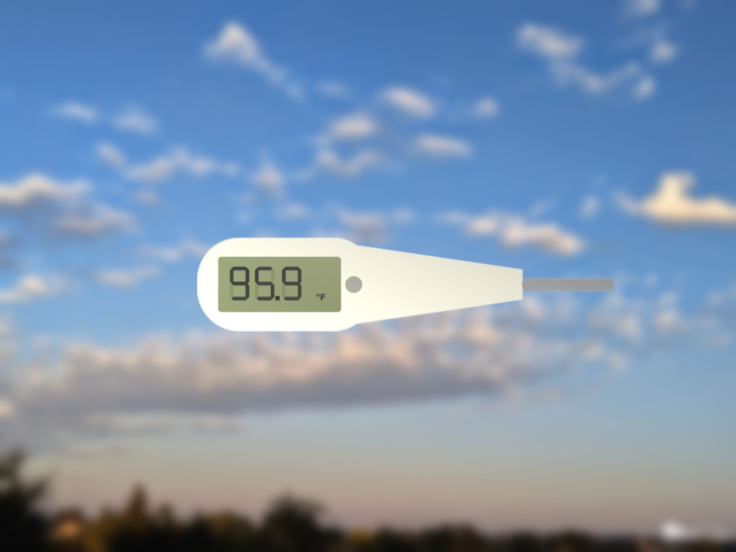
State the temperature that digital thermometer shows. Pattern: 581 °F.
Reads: 95.9 °F
